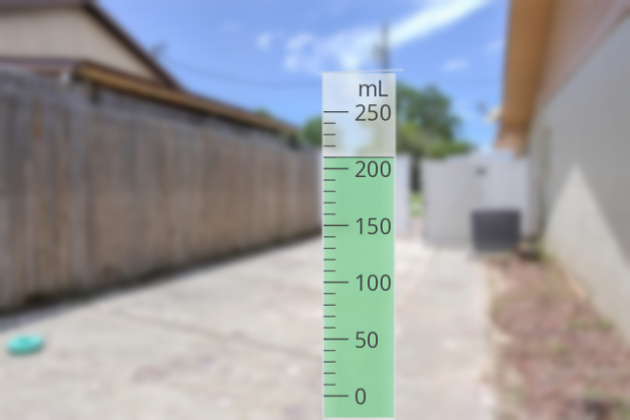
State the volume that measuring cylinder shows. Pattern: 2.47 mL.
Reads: 210 mL
